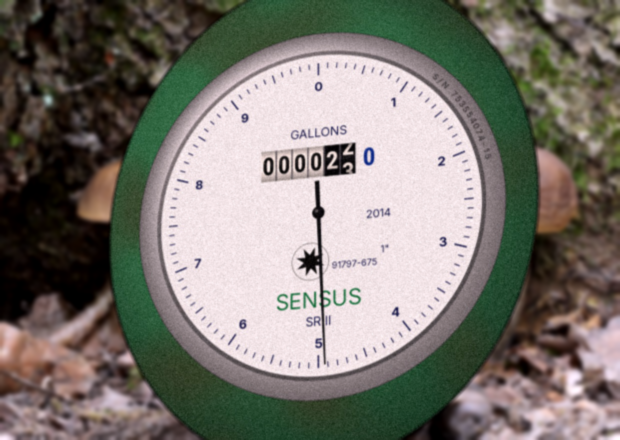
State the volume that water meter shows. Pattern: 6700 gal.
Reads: 224.9 gal
